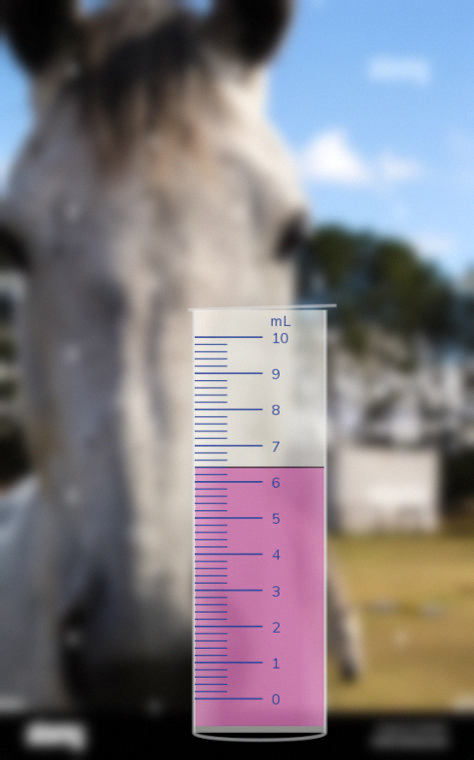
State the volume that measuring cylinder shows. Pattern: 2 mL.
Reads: 6.4 mL
